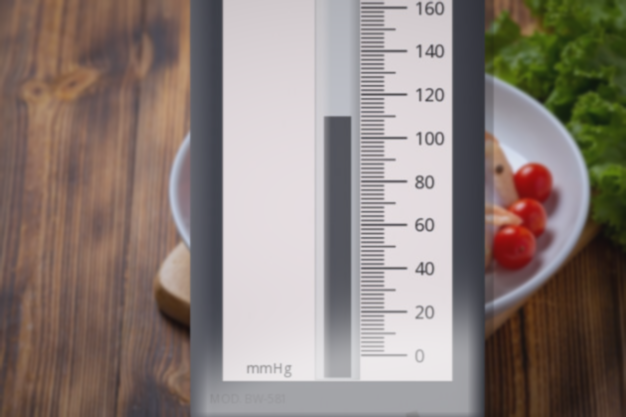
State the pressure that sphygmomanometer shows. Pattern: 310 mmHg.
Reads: 110 mmHg
